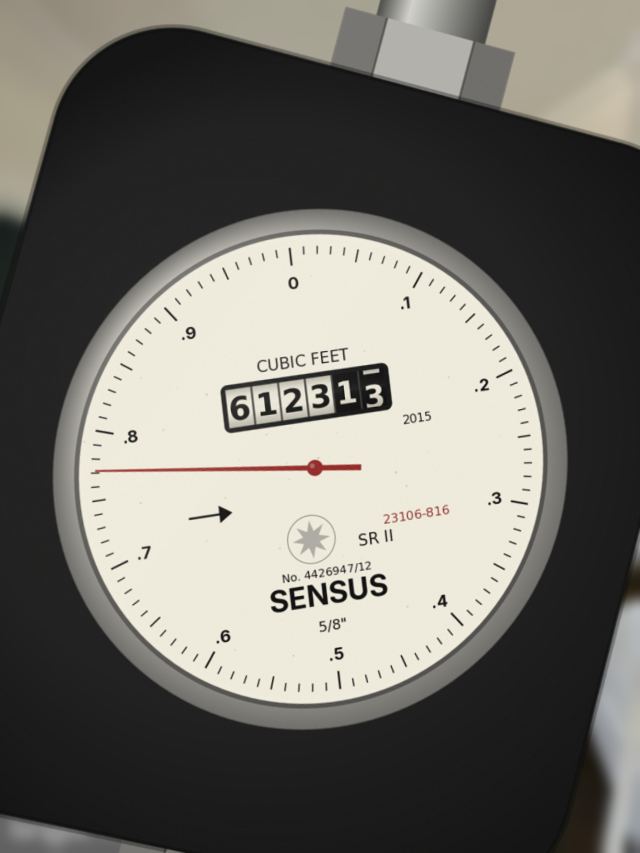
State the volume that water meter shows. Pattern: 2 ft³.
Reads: 612312.77 ft³
